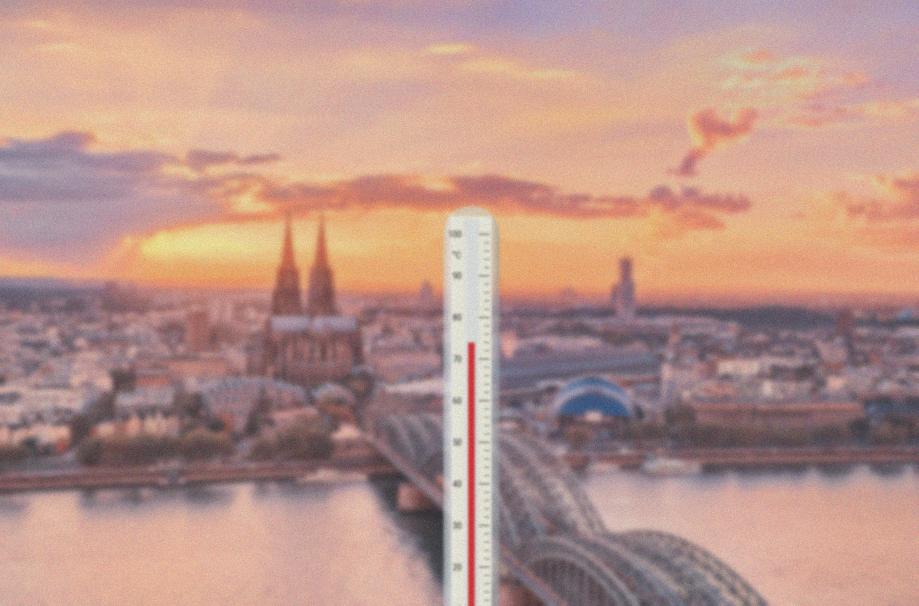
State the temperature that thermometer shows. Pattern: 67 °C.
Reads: 74 °C
